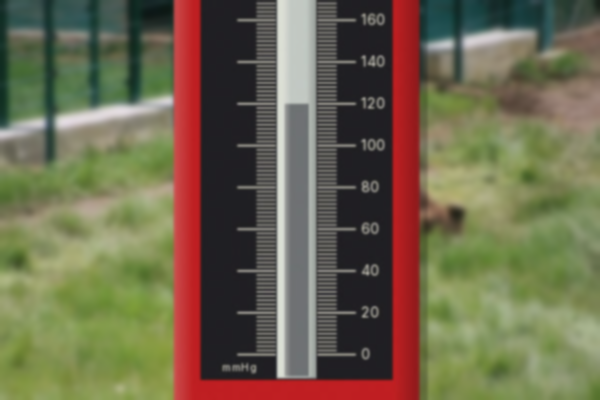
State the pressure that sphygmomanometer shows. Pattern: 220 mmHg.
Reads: 120 mmHg
